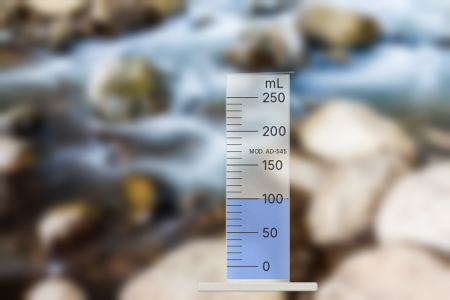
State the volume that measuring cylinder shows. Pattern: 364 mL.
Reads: 100 mL
